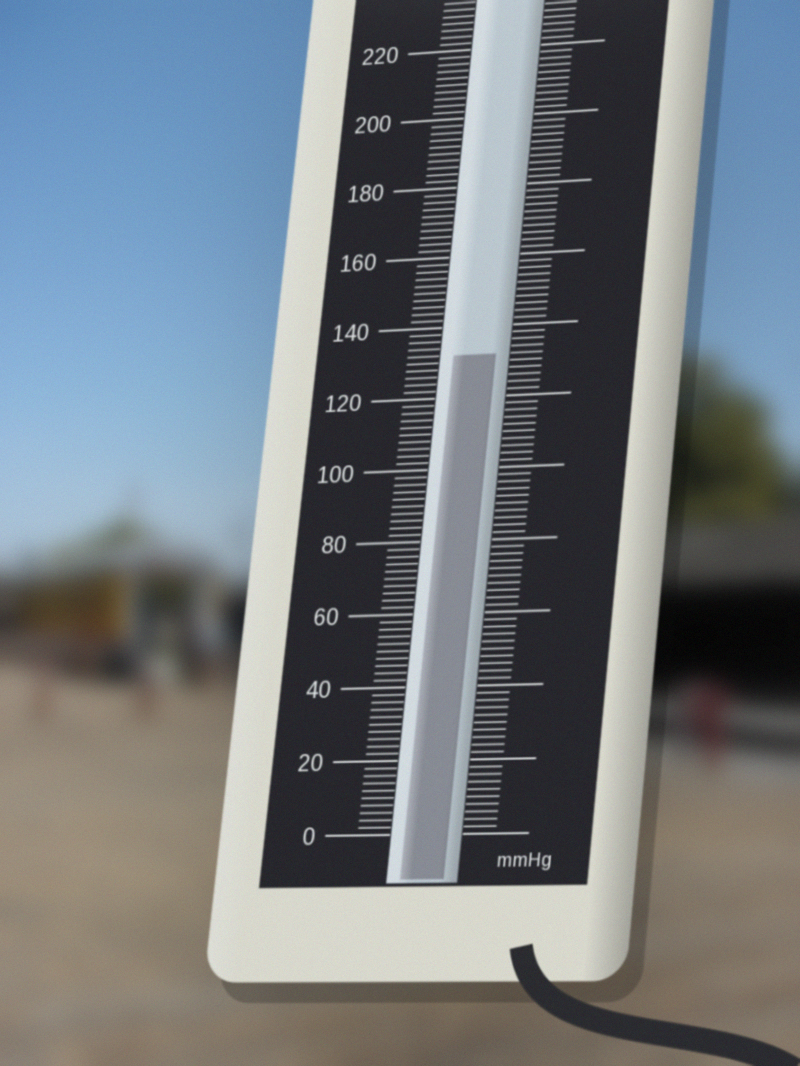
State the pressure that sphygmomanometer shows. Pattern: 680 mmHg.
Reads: 132 mmHg
